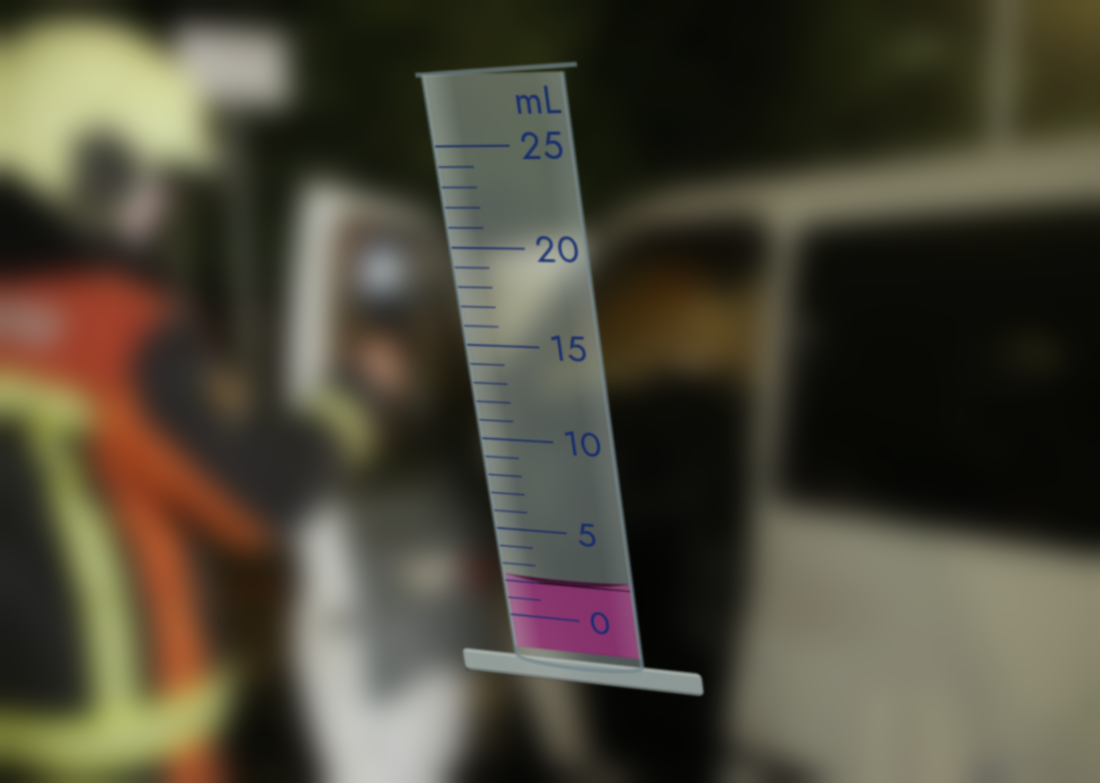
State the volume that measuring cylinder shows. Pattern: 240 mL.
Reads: 2 mL
